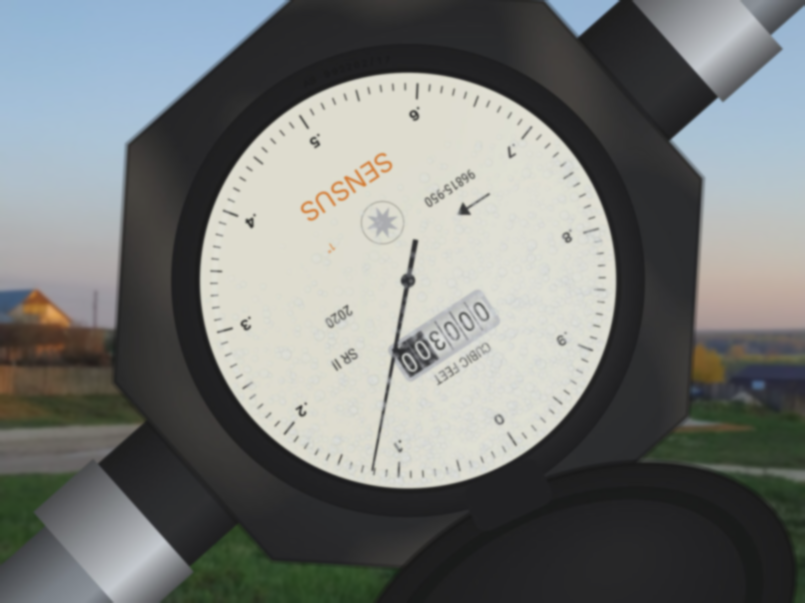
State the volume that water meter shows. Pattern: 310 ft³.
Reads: 300.12 ft³
